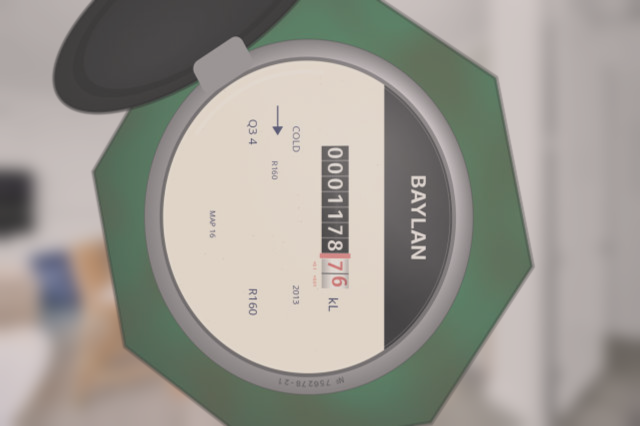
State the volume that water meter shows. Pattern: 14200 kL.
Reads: 1178.76 kL
